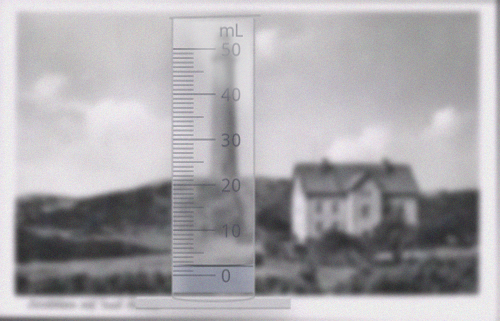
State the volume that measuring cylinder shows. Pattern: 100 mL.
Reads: 2 mL
